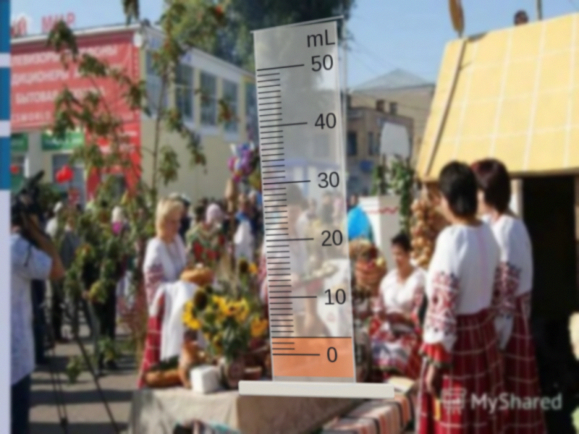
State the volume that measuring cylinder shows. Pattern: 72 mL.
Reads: 3 mL
